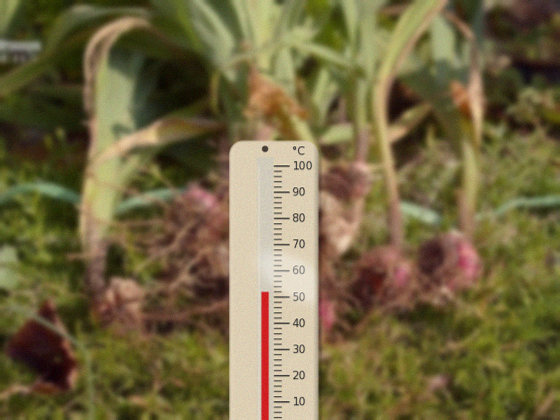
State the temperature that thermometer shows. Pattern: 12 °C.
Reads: 52 °C
